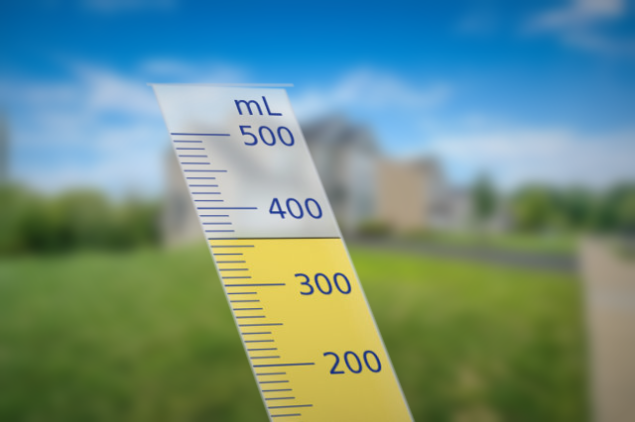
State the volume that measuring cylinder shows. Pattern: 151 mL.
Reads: 360 mL
